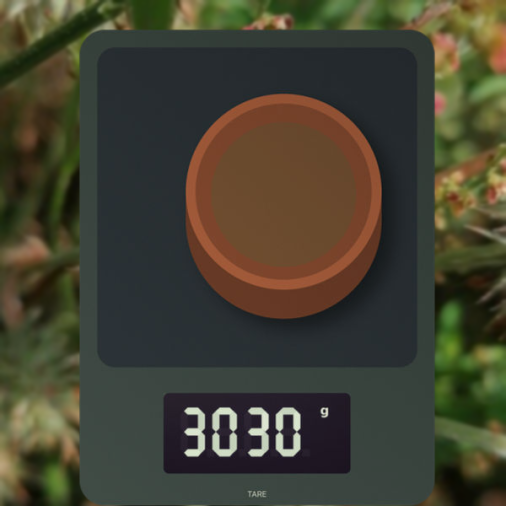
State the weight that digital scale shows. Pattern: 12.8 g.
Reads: 3030 g
